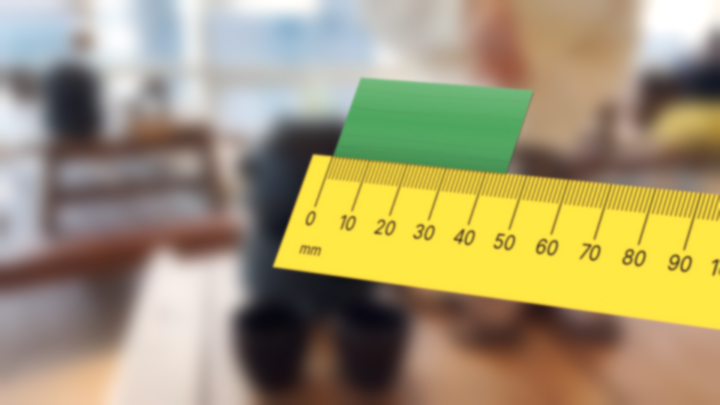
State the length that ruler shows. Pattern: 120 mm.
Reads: 45 mm
